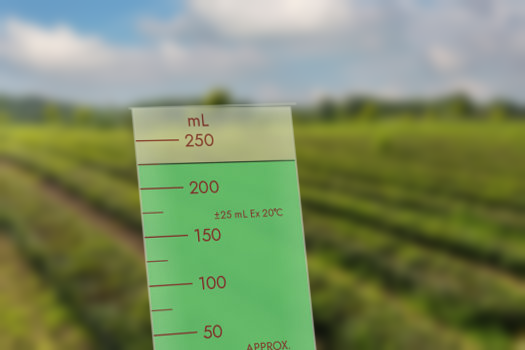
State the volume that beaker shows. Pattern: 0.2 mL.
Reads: 225 mL
